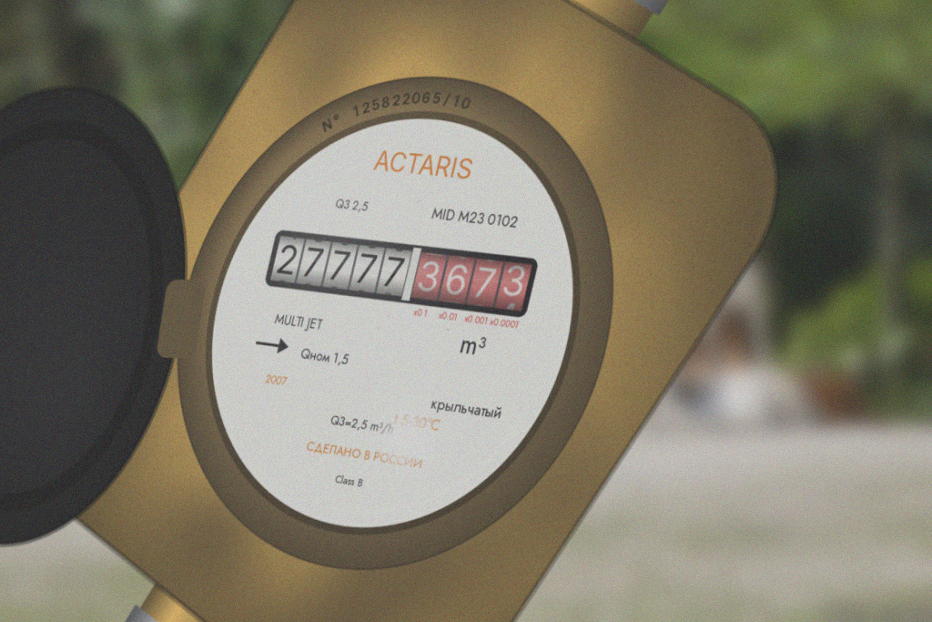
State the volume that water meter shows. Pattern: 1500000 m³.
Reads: 27777.3673 m³
